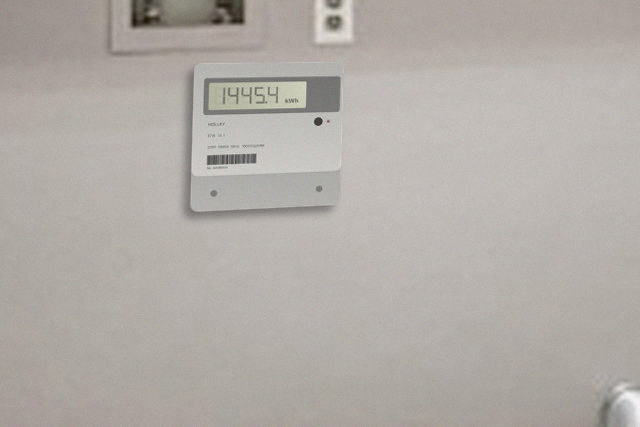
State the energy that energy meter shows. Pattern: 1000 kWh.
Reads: 1445.4 kWh
